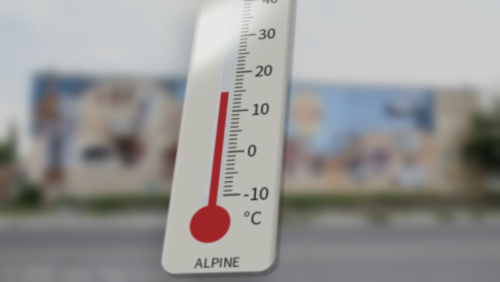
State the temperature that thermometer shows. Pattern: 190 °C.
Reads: 15 °C
